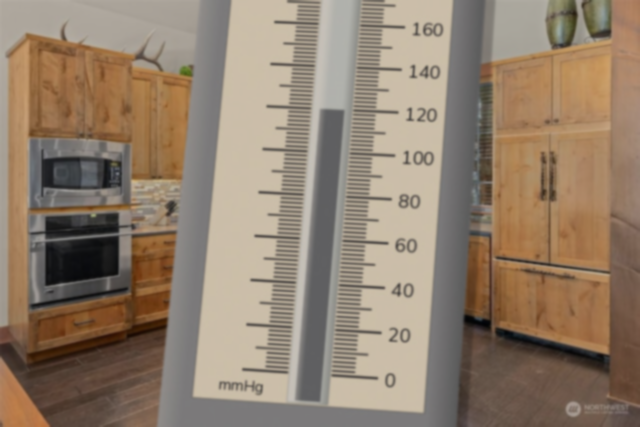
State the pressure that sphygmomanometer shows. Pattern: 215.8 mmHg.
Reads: 120 mmHg
